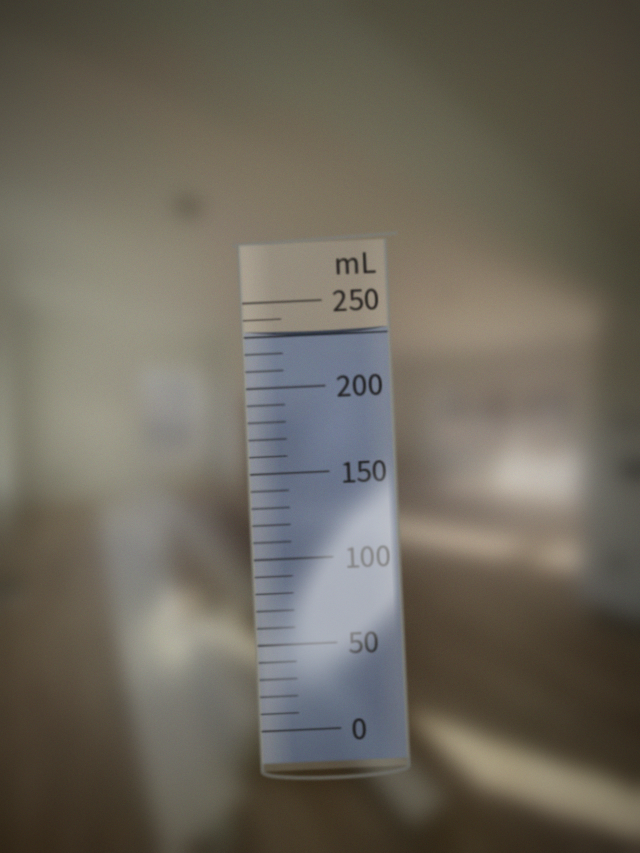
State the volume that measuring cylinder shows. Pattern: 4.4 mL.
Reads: 230 mL
